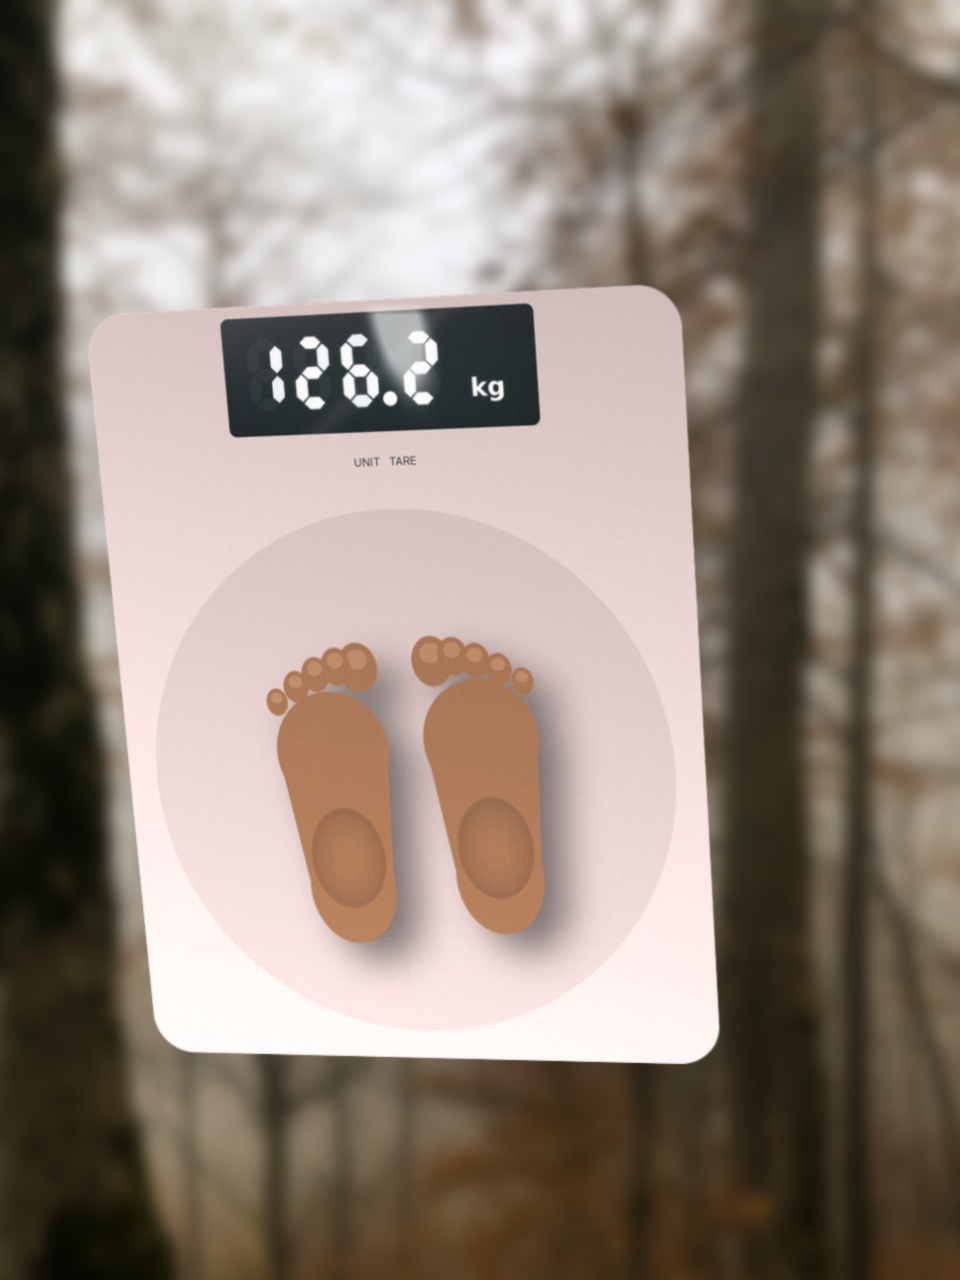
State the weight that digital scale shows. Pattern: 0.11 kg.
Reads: 126.2 kg
